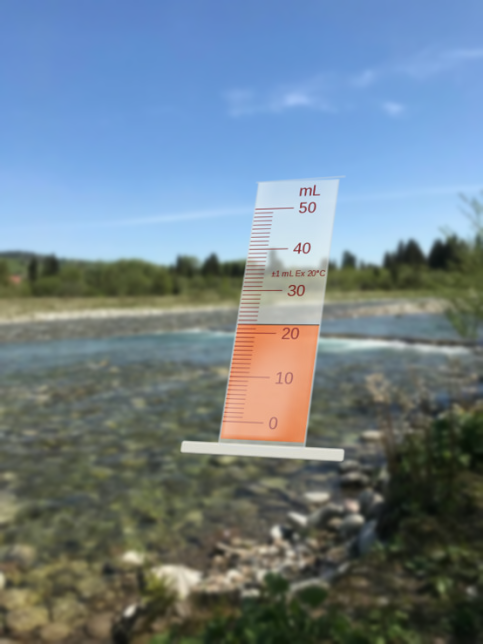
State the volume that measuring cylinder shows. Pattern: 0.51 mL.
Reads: 22 mL
